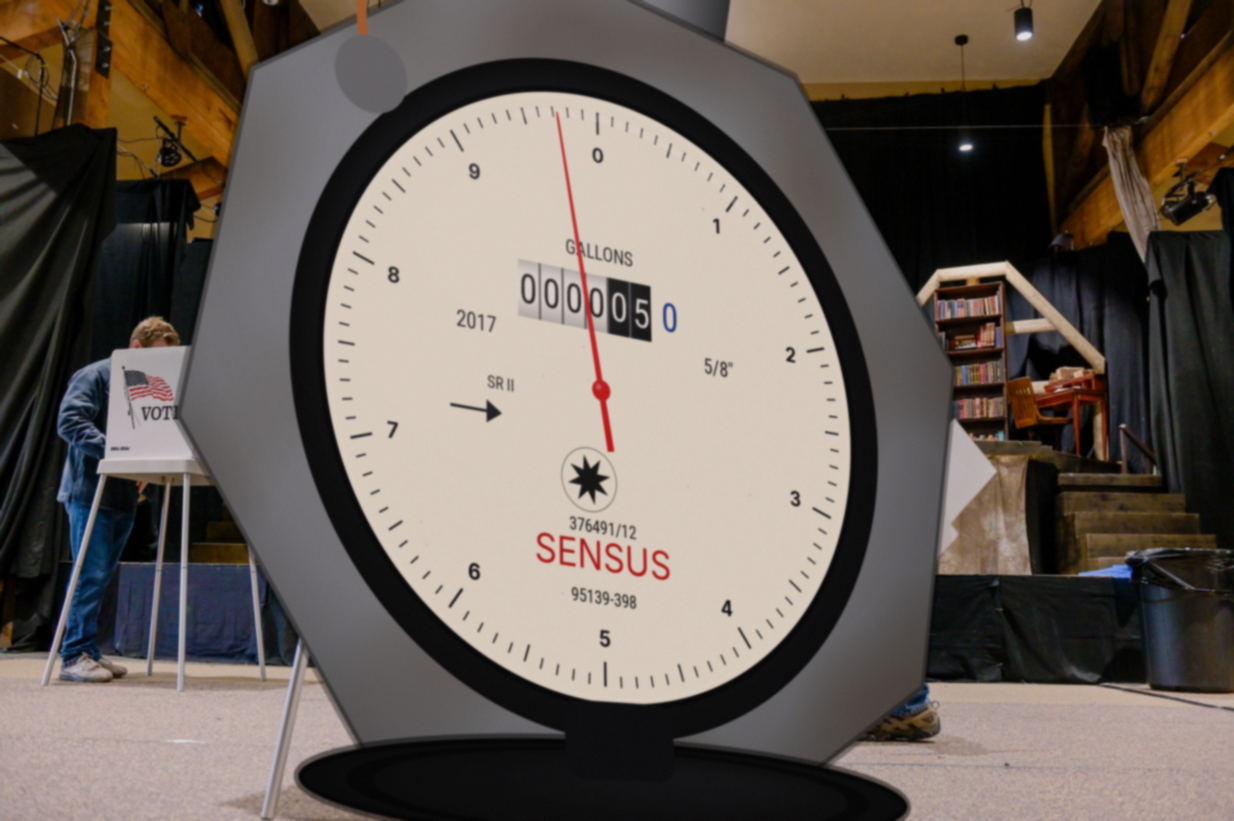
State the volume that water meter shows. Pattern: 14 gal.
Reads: 49.7 gal
